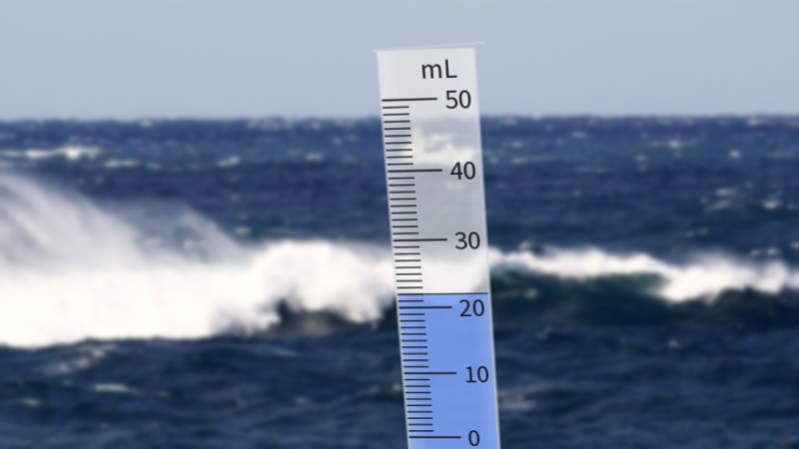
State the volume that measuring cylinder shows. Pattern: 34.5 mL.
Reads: 22 mL
